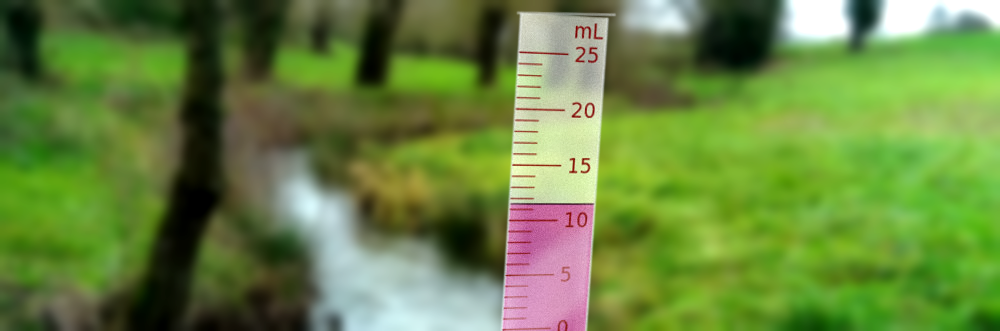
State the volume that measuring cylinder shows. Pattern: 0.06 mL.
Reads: 11.5 mL
